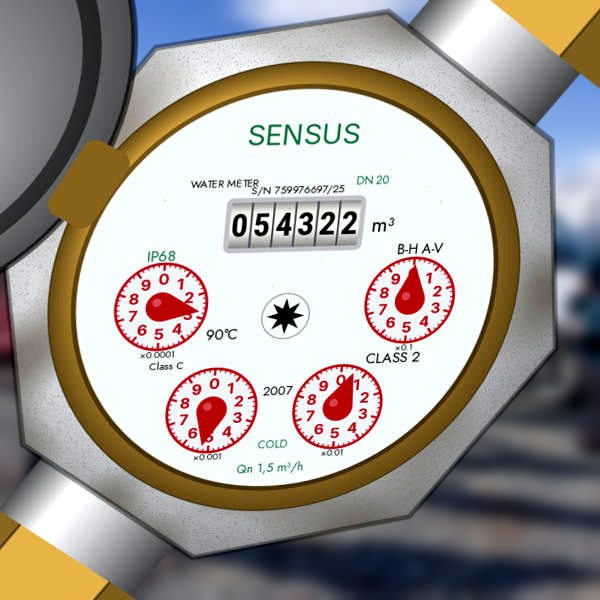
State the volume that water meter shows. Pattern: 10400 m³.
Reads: 54322.0052 m³
